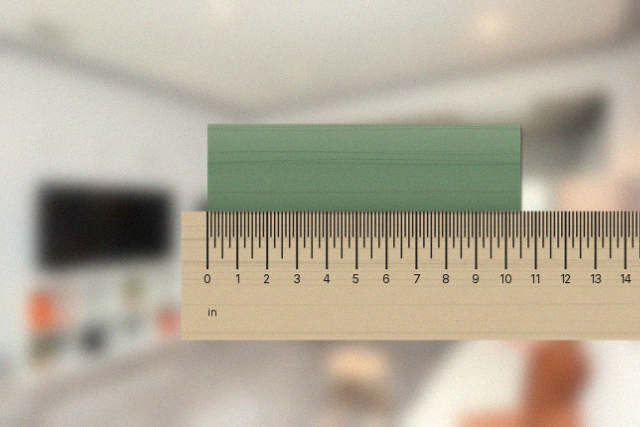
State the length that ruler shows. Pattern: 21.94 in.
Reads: 10.5 in
